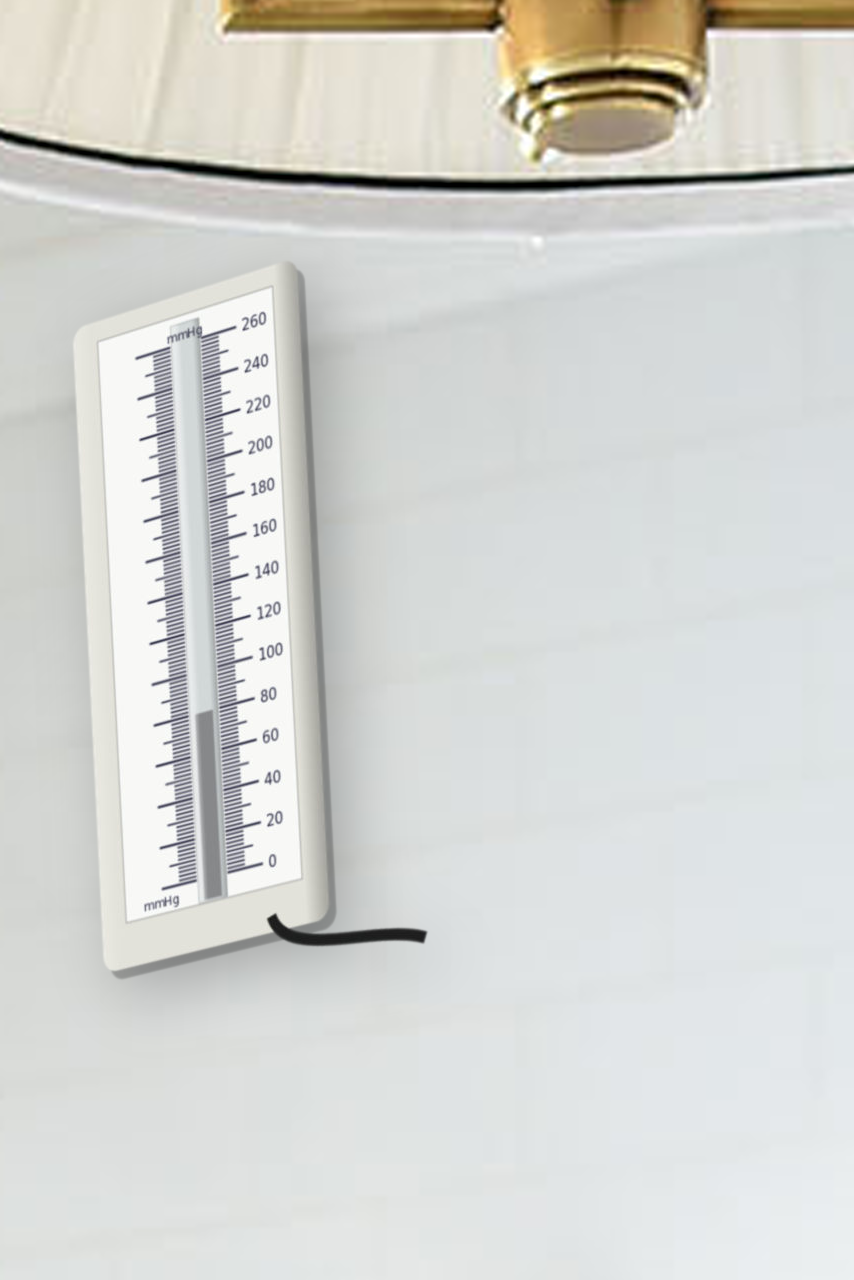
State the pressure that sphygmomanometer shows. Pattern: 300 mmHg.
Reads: 80 mmHg
